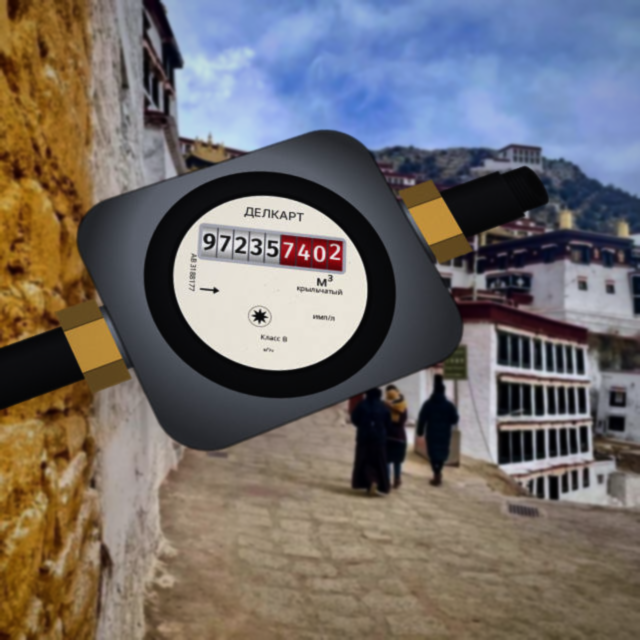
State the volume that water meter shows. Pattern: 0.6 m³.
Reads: 97235.7402 m³
